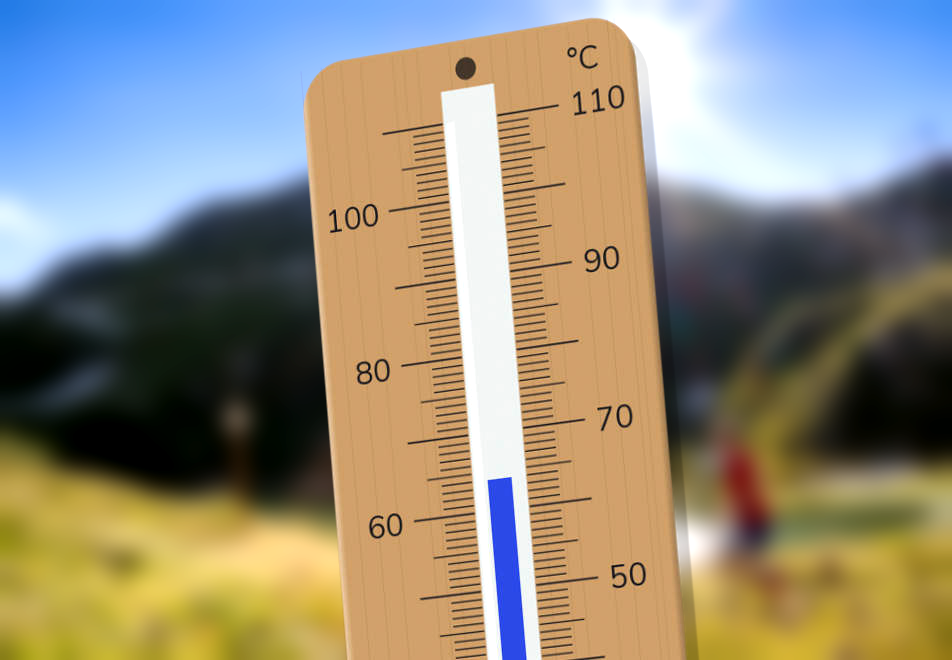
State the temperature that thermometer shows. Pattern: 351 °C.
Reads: 64 °C
